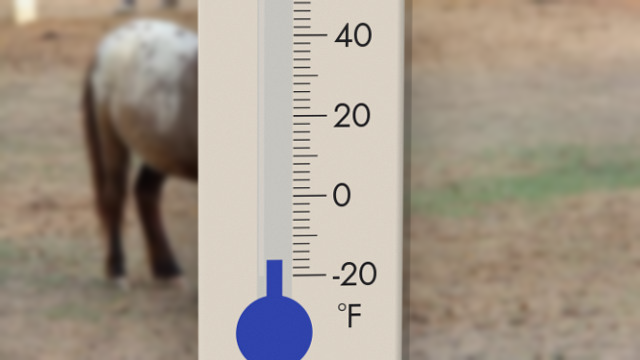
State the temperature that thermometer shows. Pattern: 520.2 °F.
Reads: -16 °F
